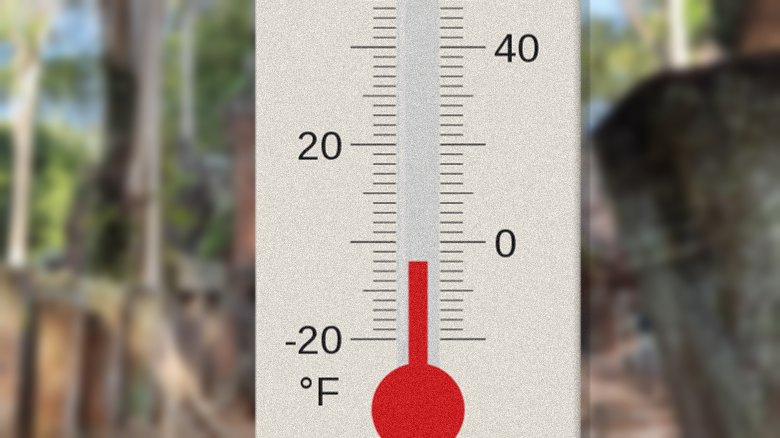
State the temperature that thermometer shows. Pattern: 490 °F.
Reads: -4 °F
